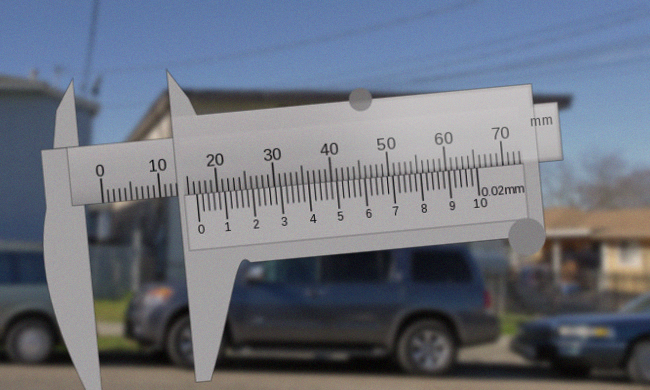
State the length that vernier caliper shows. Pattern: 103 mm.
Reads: 16.4 mm
